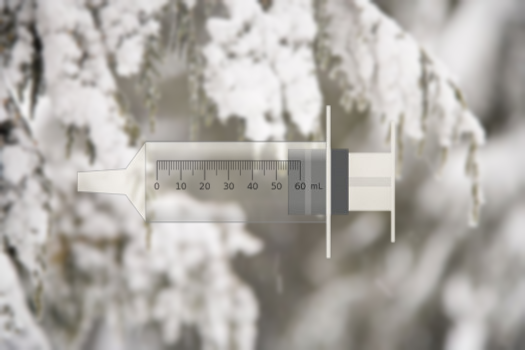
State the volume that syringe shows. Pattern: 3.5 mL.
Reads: 55 mL
